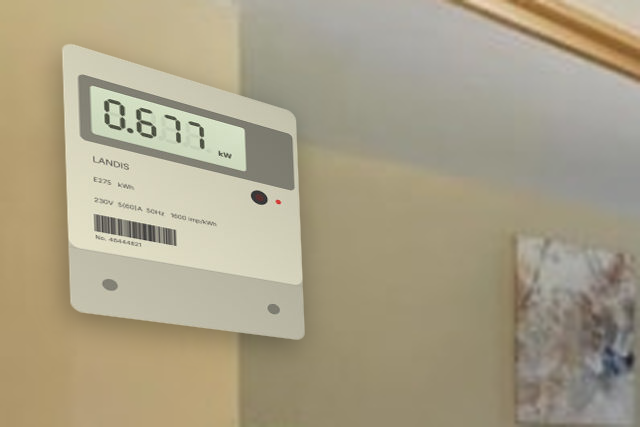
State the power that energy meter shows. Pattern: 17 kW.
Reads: 0.677 kW
